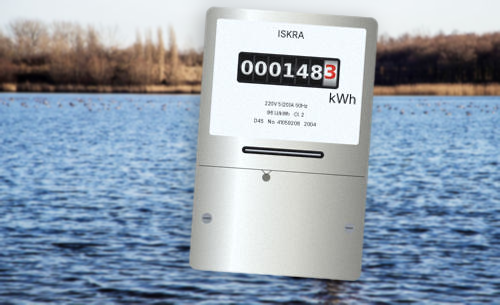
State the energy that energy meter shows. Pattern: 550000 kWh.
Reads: 148.3 kWh
